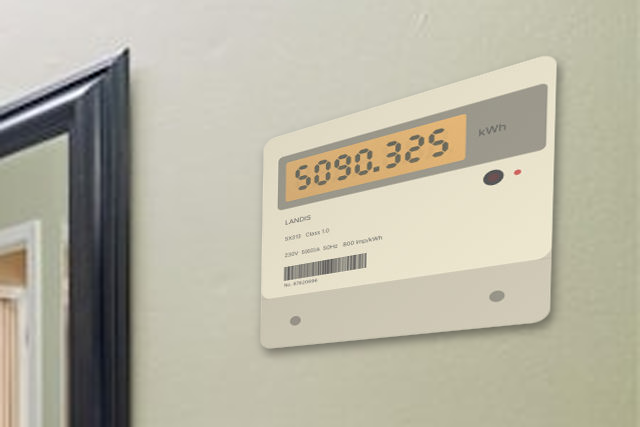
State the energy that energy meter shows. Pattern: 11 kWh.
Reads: 5090.325 kWh
